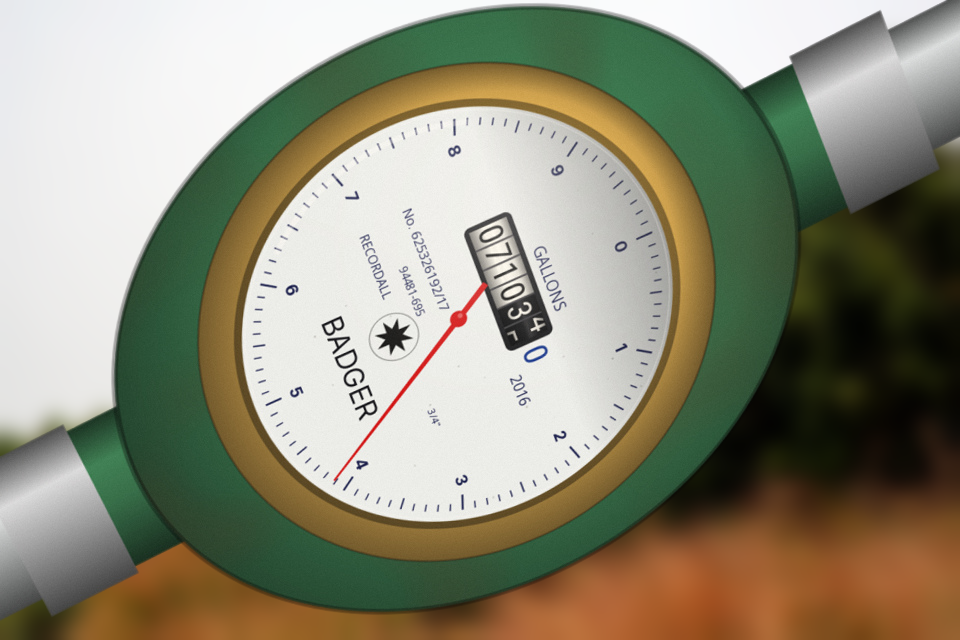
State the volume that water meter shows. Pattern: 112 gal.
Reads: 710344.1 gal
